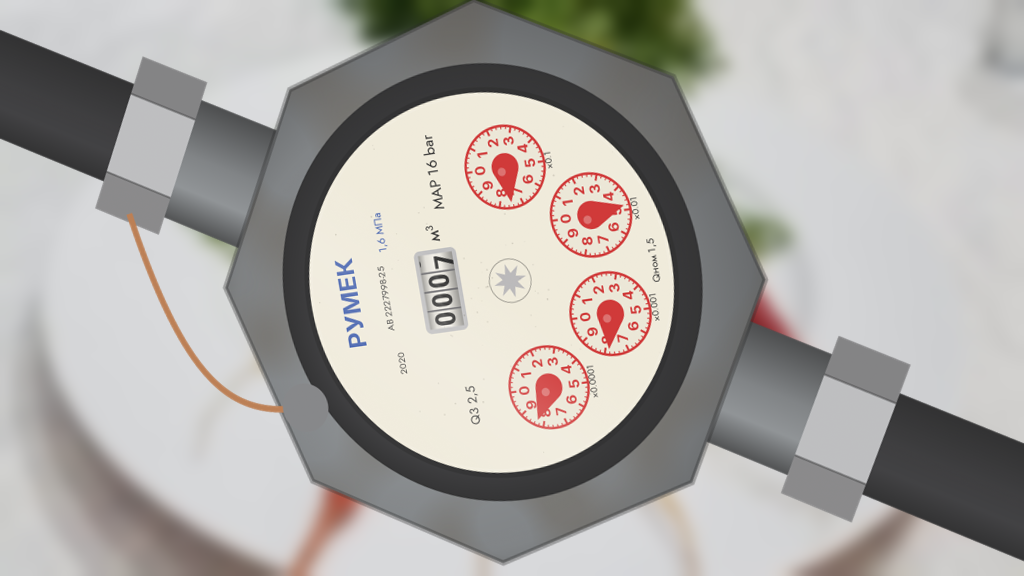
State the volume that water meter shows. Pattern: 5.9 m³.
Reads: 6.7478 m³
